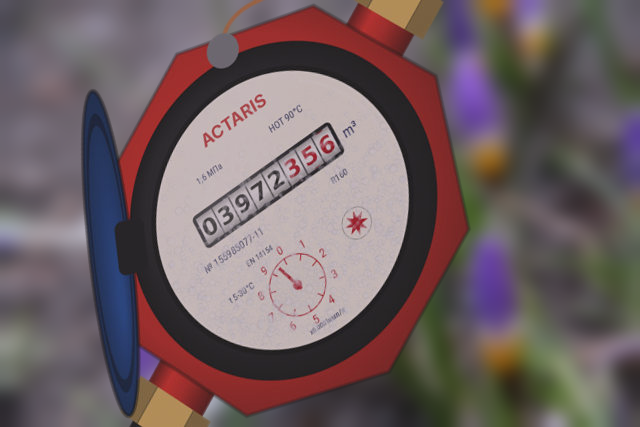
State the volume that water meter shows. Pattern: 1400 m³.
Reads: 3972.3559 m³
